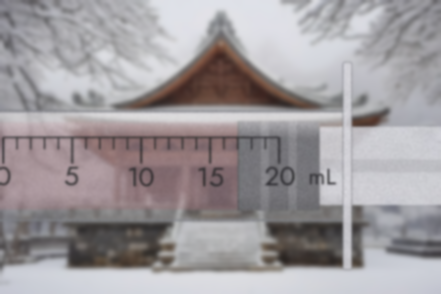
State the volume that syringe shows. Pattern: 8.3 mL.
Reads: 17 mL
